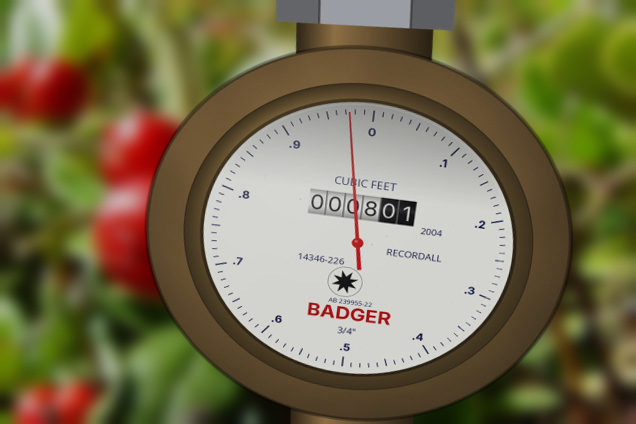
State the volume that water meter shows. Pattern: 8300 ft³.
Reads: 800.97 ft³
